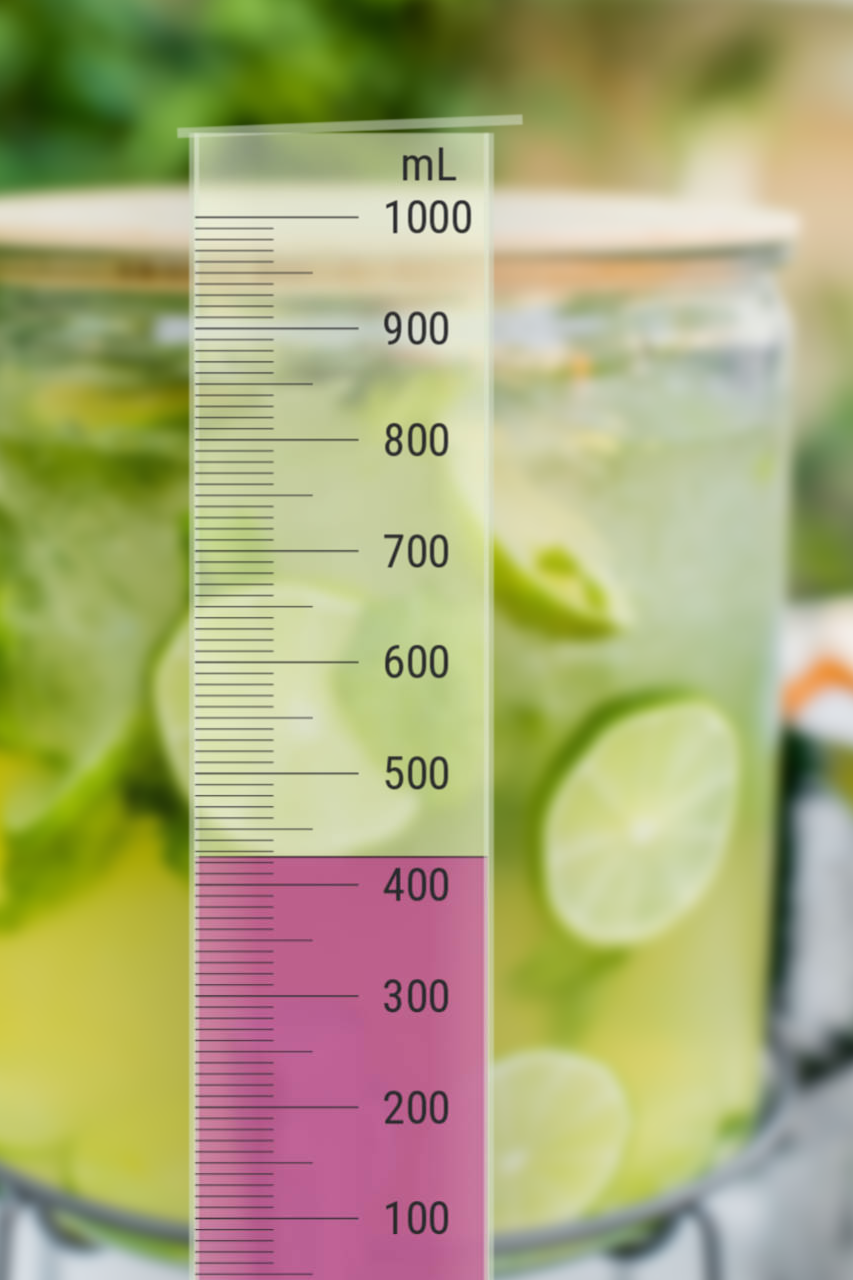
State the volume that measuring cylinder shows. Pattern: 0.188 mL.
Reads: 425 mL
